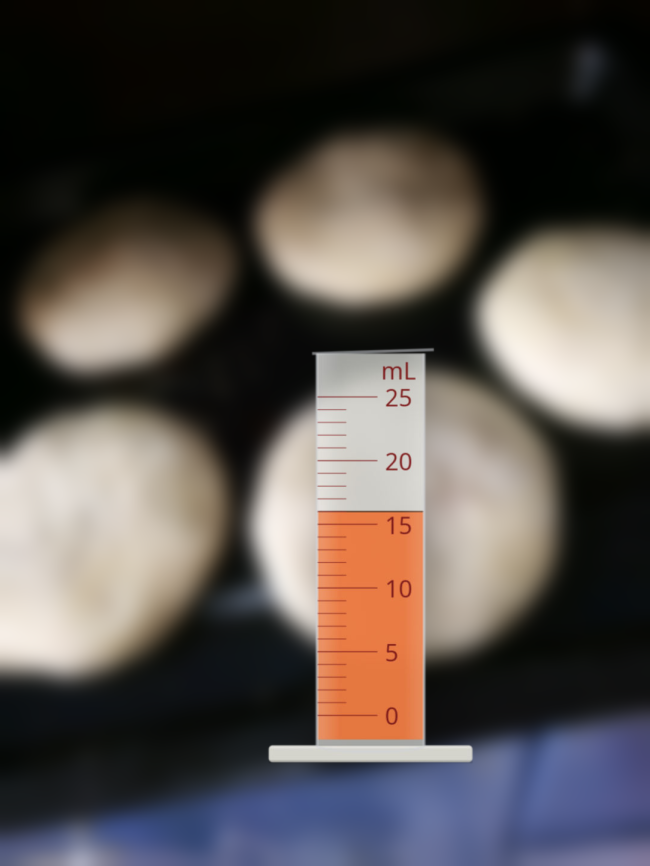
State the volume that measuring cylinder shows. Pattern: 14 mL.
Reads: 16 mL
